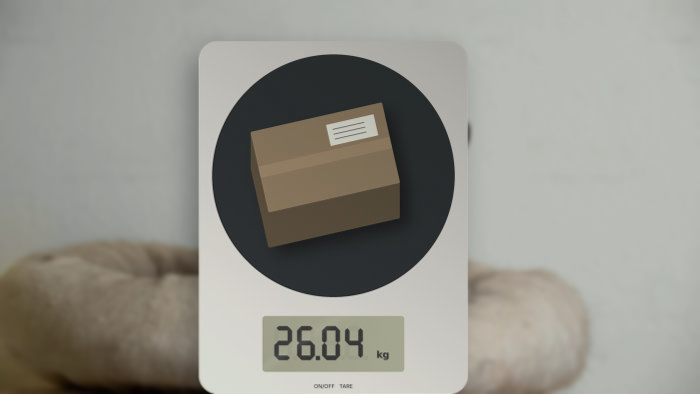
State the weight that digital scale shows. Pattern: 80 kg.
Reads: 26.04 kg
